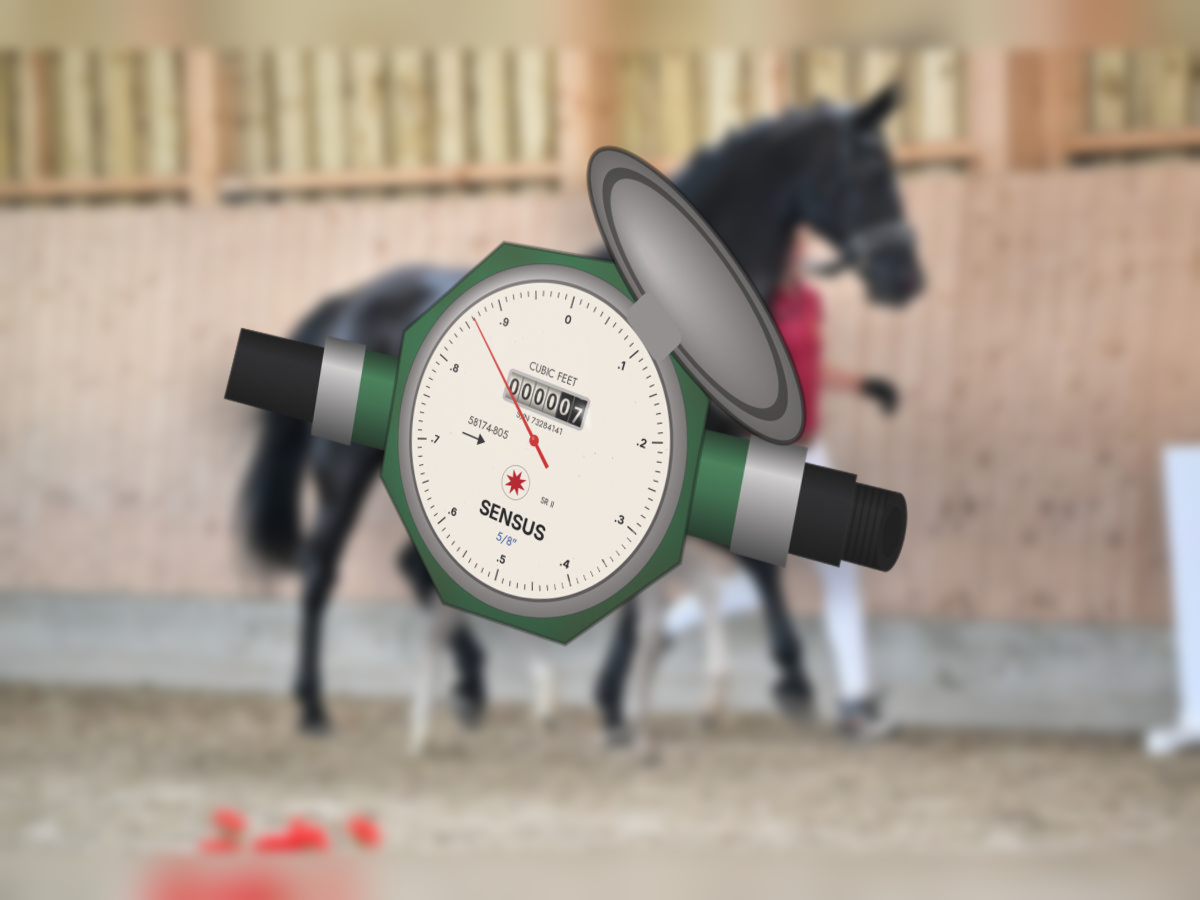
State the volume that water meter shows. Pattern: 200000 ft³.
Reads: 6.86 ft³
